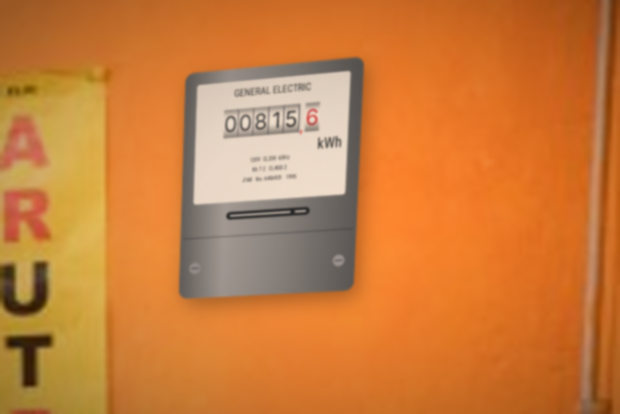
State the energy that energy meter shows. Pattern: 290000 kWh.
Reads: 815.6 kWh
